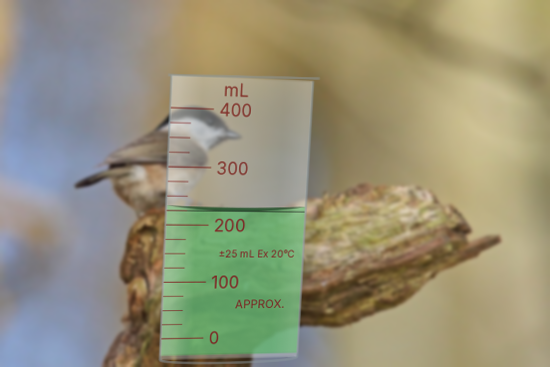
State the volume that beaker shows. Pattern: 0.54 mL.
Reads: 225 mL
